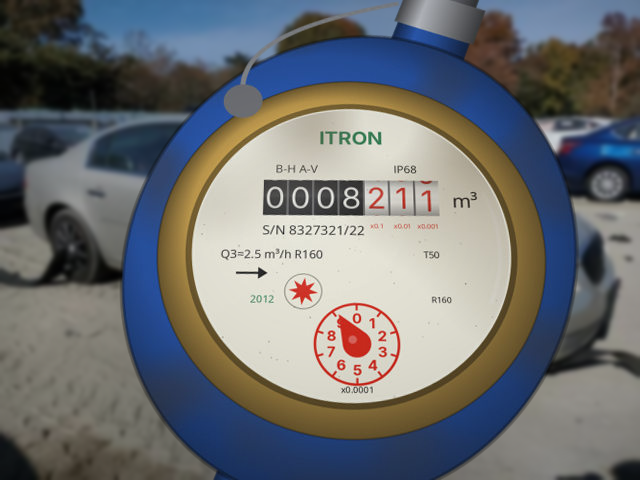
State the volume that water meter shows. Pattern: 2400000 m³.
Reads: 8.2109 m³
